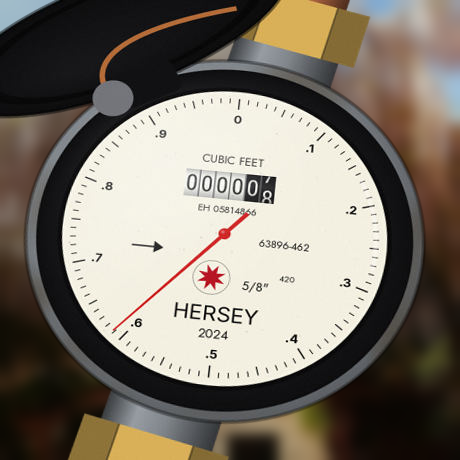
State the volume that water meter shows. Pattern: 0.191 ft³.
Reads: 7.61 ft³
